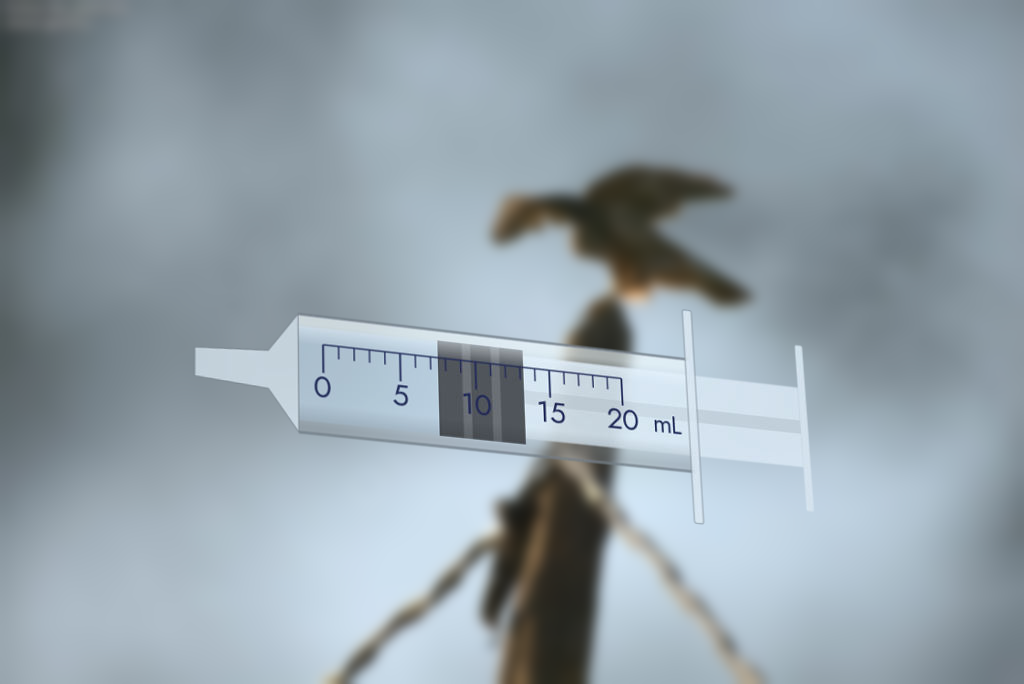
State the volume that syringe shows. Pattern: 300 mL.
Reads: 7.5 mL
